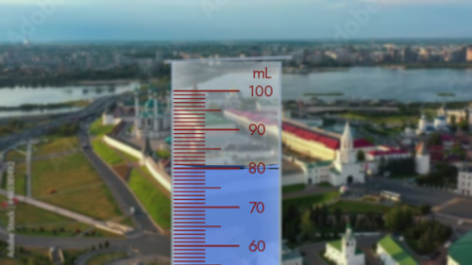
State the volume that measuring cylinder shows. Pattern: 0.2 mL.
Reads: 80 mL
